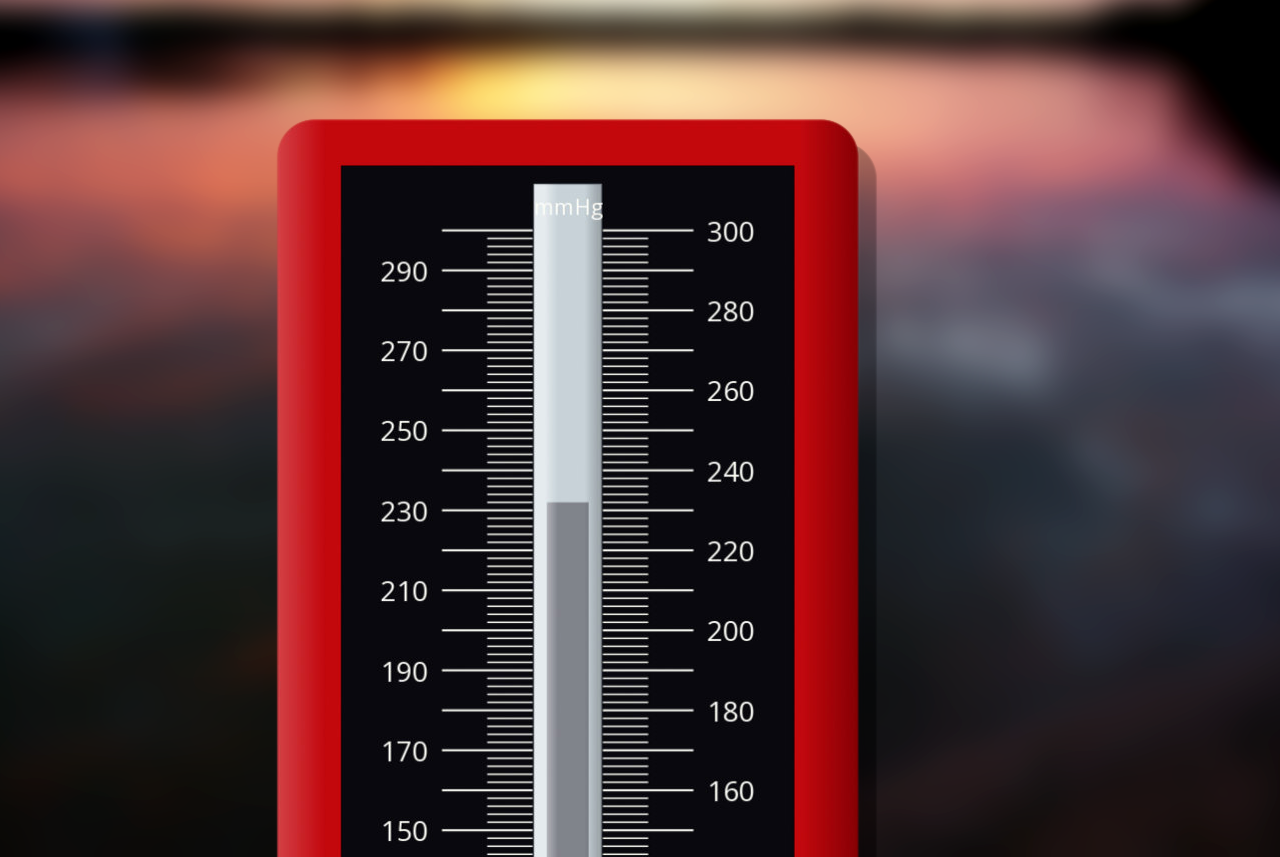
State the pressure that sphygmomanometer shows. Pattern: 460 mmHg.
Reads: 232 mmHg
